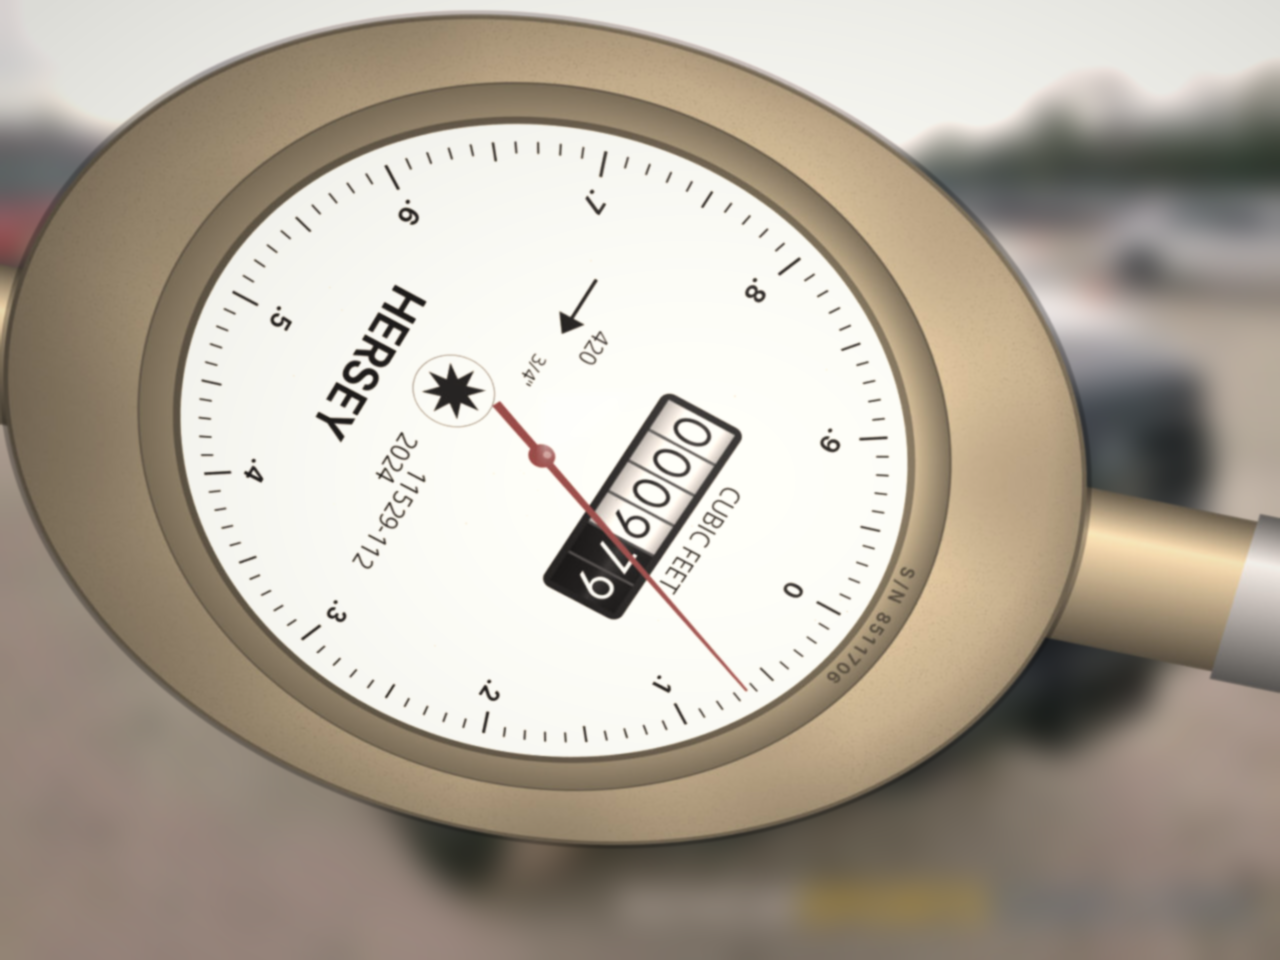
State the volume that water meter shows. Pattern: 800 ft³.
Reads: 979.06 ft³
